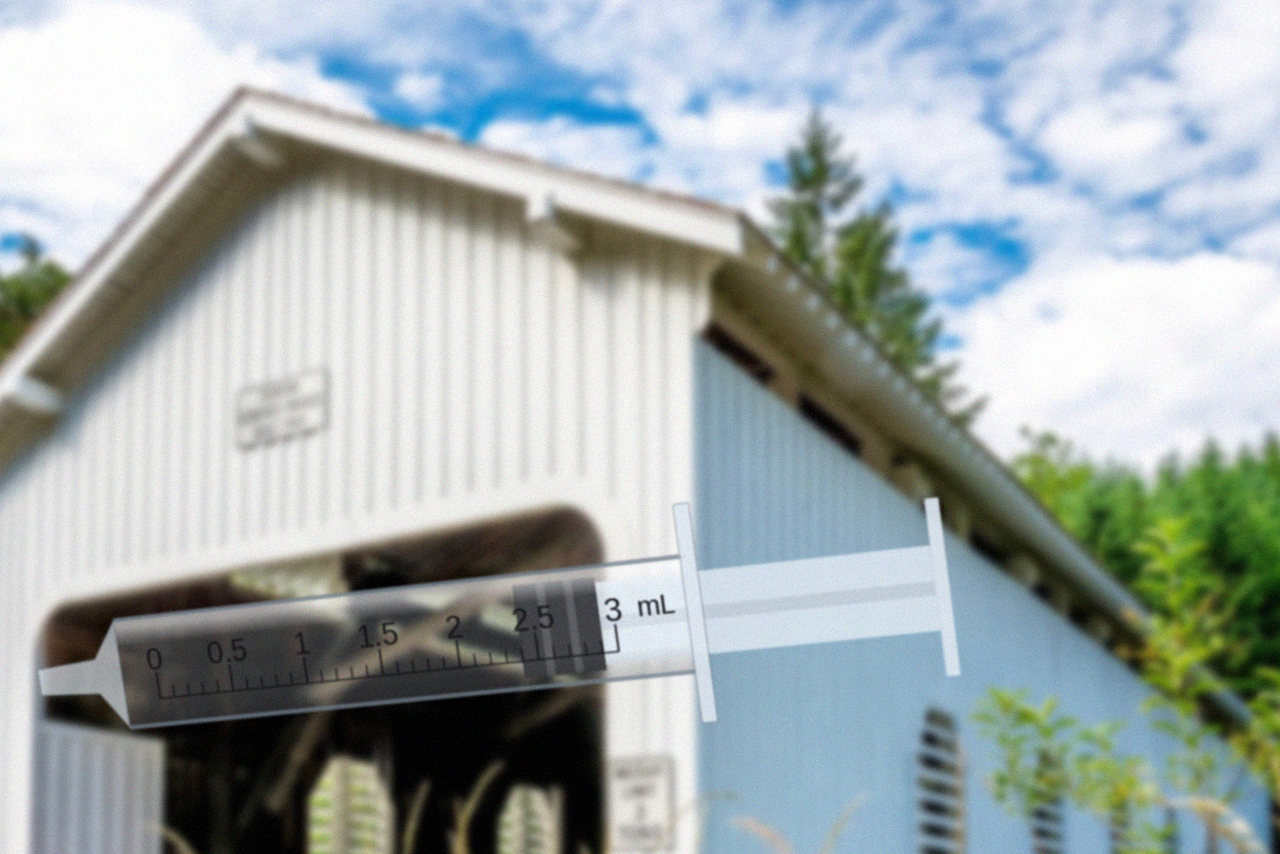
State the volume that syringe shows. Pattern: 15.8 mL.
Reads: 2.4 mL
